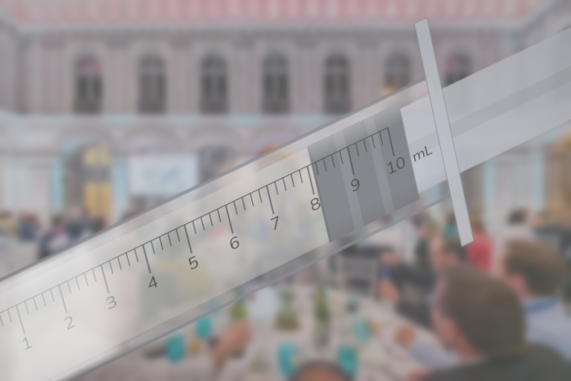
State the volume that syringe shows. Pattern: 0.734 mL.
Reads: 8.1 mL
